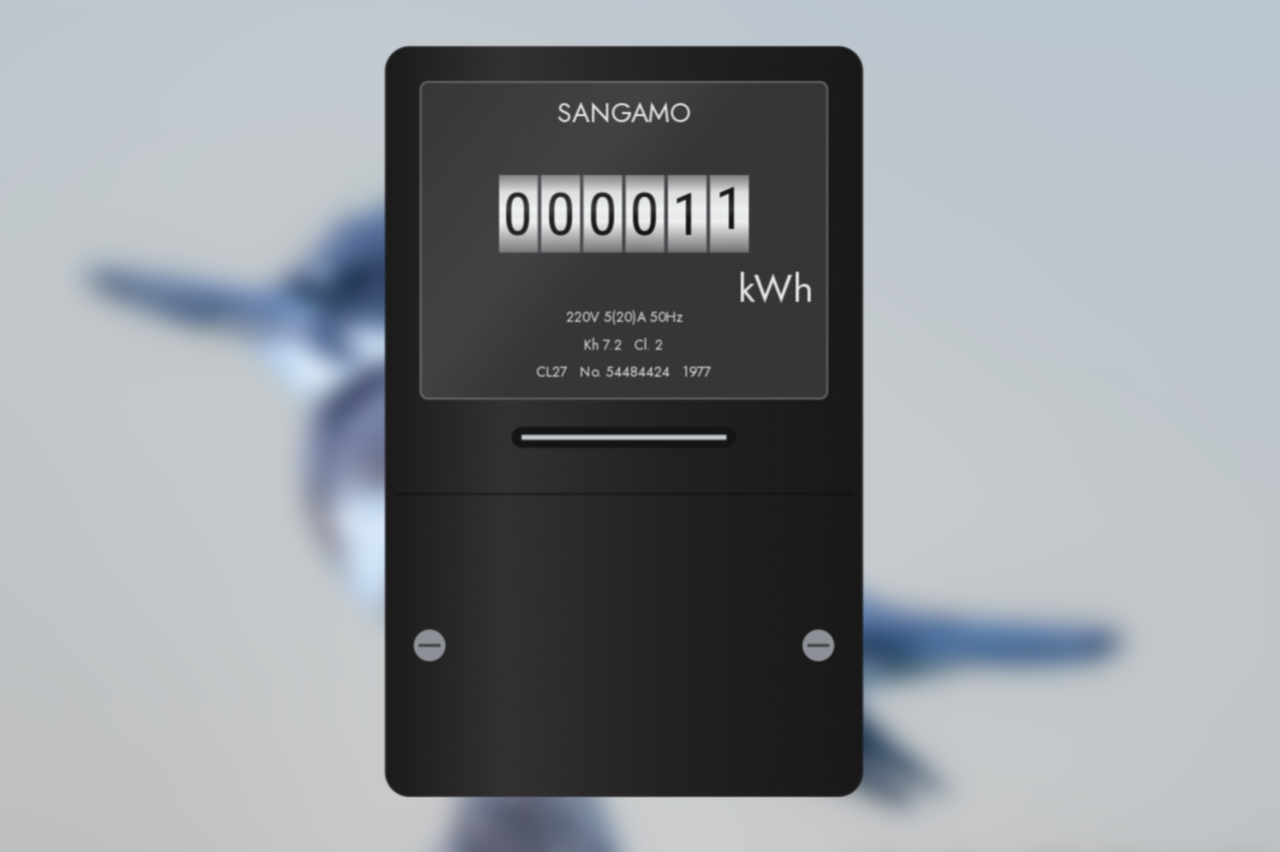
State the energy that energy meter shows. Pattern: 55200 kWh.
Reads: 11 kWh
